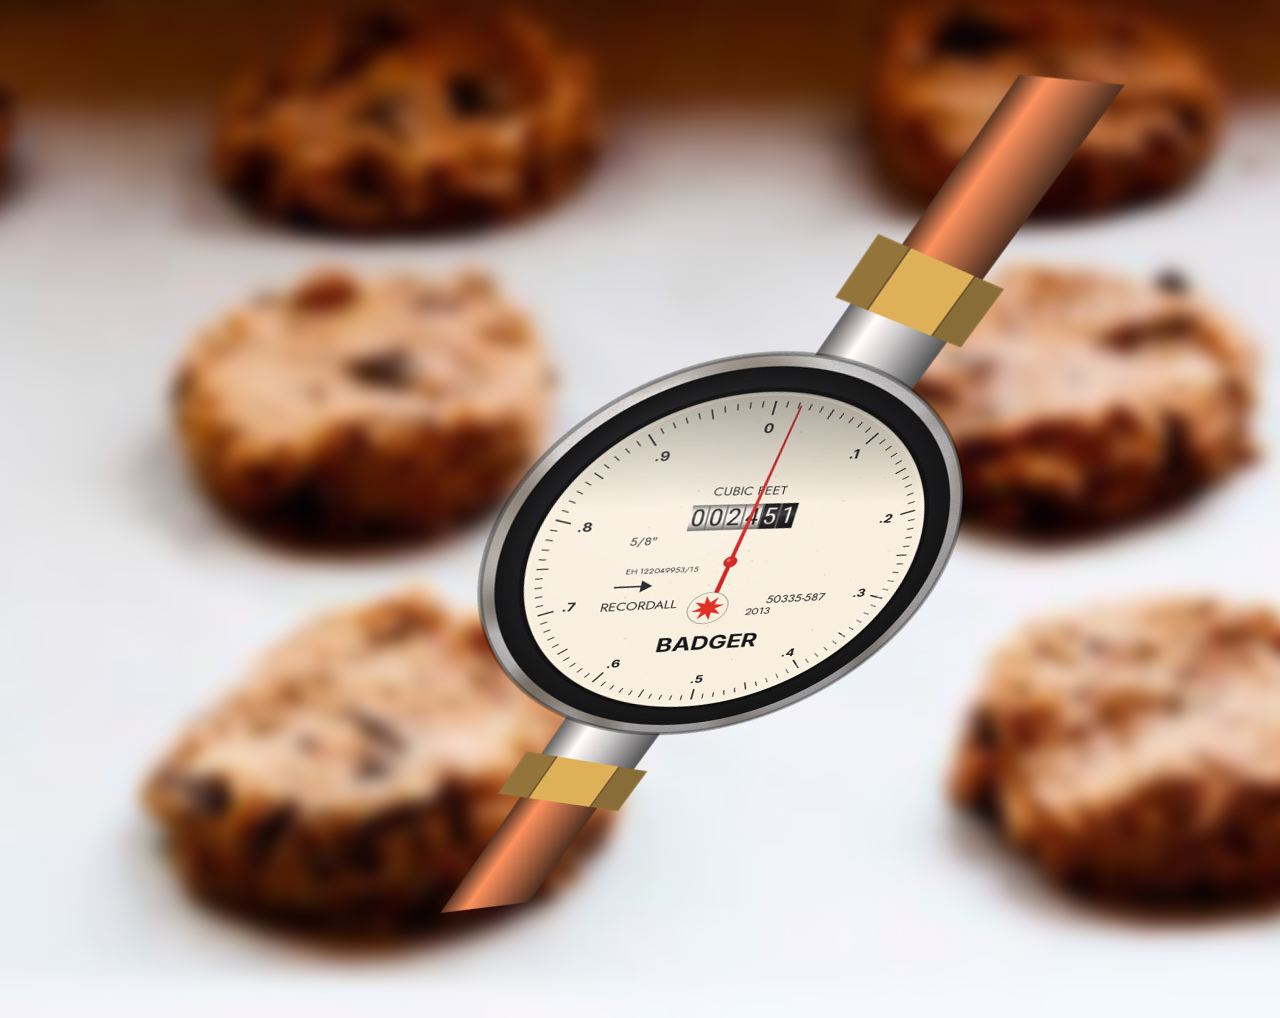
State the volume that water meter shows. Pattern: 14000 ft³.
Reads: 2451.02 ft³
